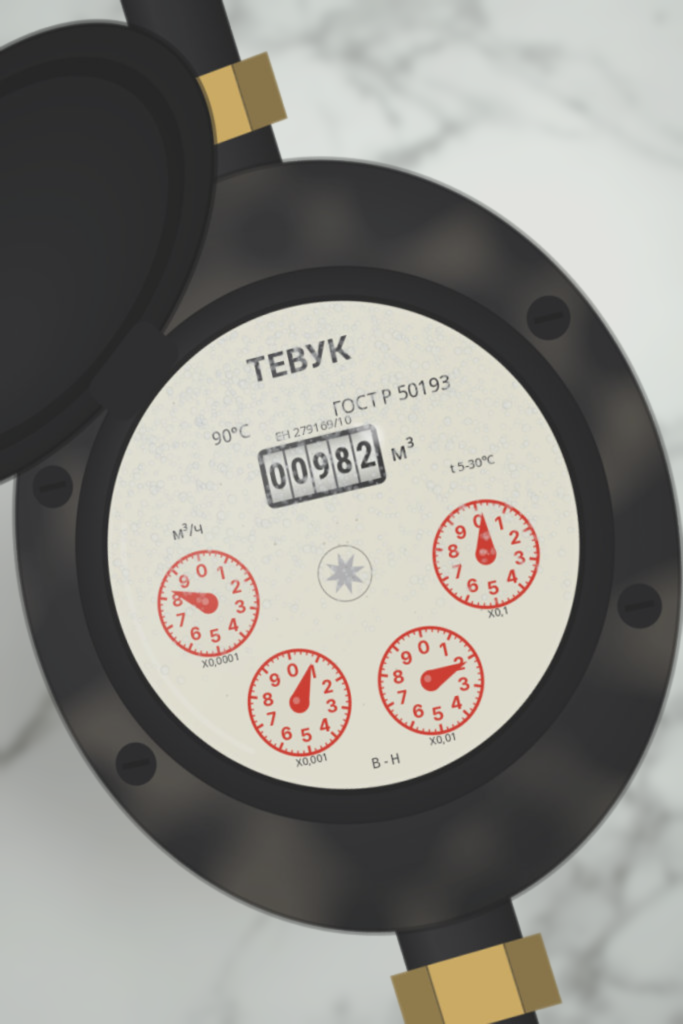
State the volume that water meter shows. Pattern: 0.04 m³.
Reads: 982.0208 m³
